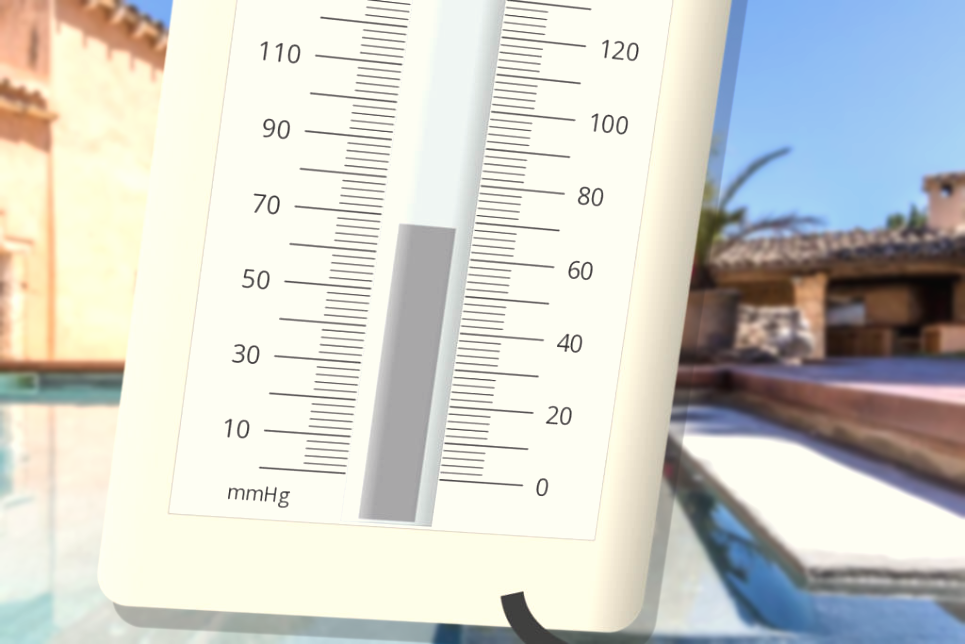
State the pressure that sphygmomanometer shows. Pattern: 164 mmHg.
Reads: 68 mmHg
